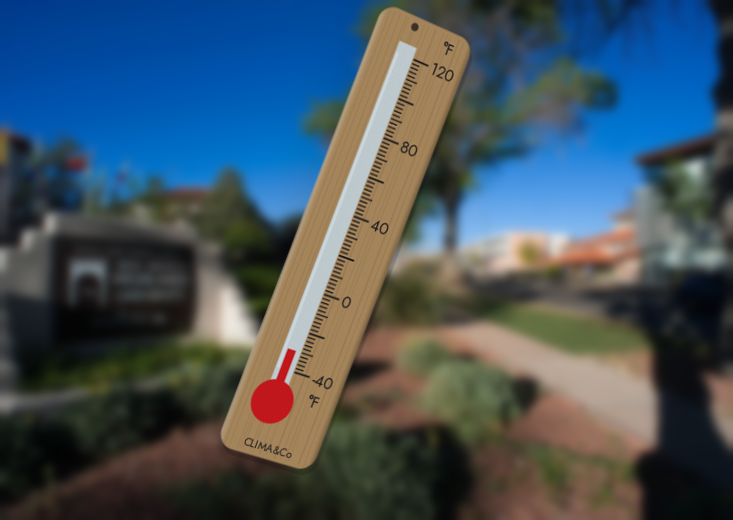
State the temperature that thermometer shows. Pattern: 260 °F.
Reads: -30 °F
